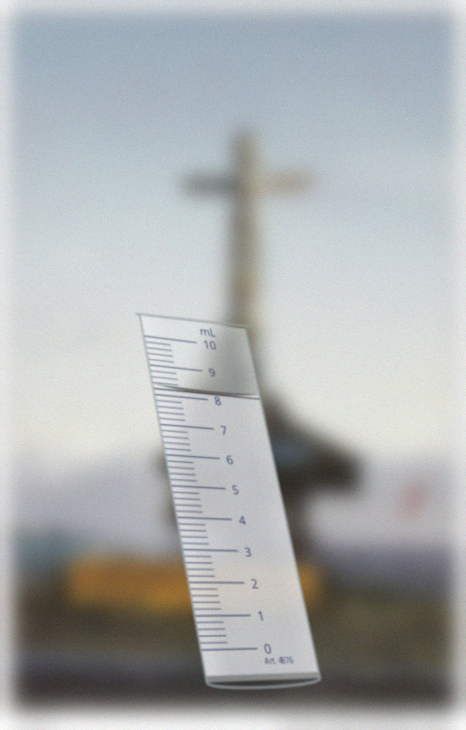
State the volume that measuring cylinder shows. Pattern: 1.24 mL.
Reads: 8.2 mL
